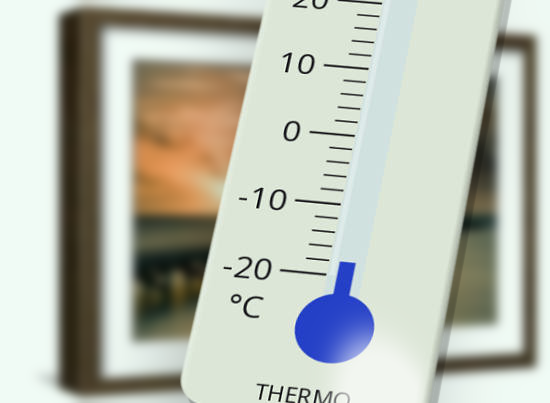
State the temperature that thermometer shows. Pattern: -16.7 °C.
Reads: -18 °C
